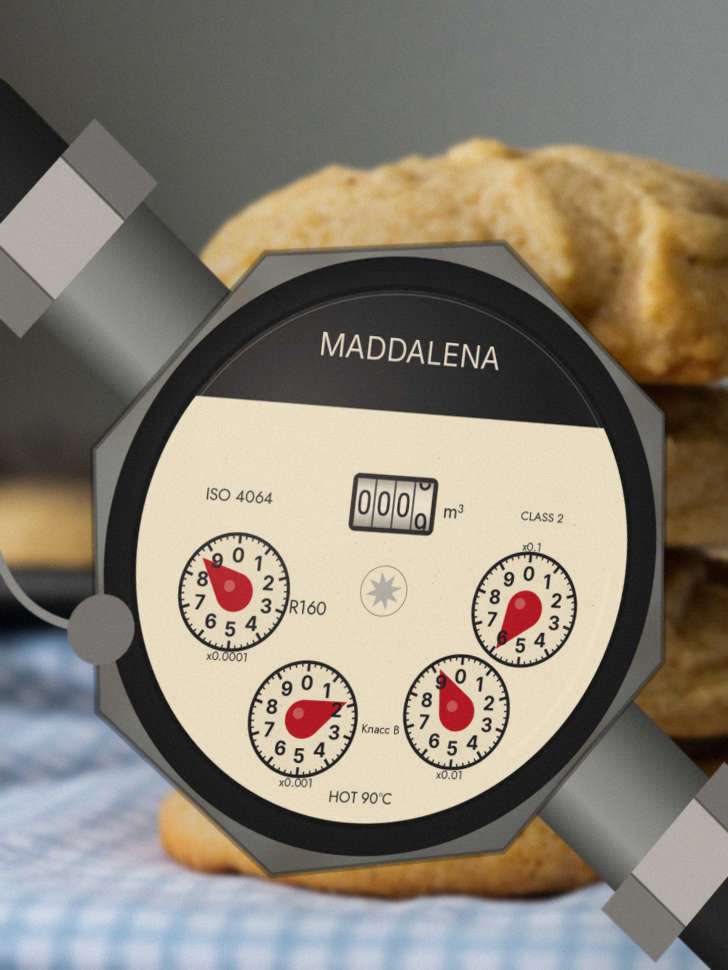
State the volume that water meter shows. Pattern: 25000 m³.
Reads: 8.5918 m³
